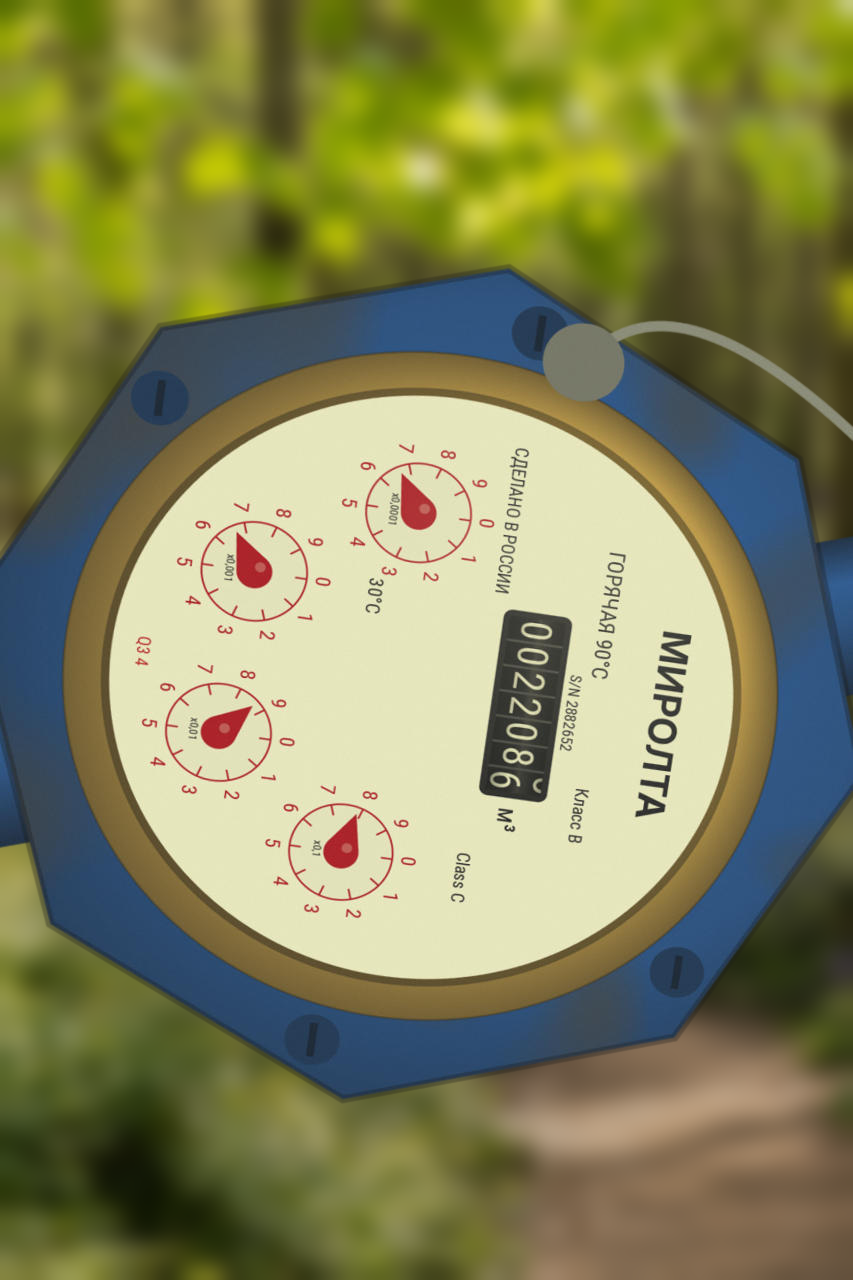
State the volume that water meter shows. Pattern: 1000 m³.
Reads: 22085.7866 m³
